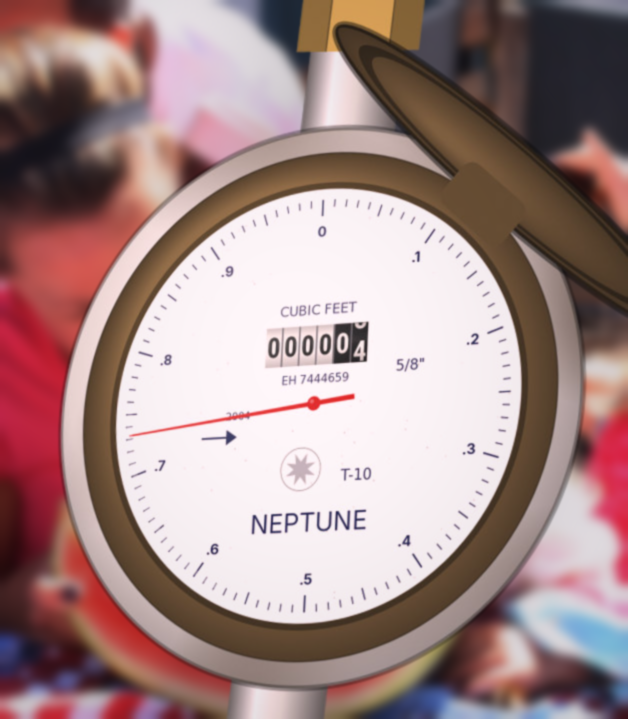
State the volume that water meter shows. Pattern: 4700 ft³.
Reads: 3.73 ft³
